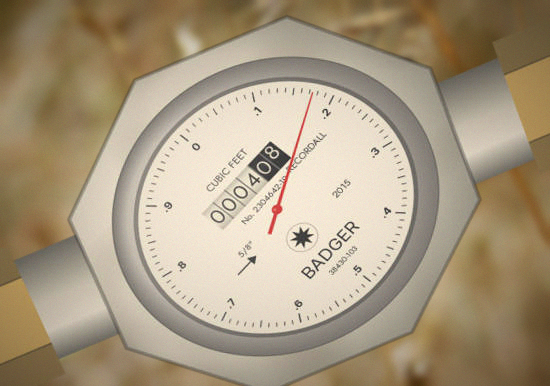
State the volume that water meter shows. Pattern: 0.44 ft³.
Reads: 408.17 ft³
